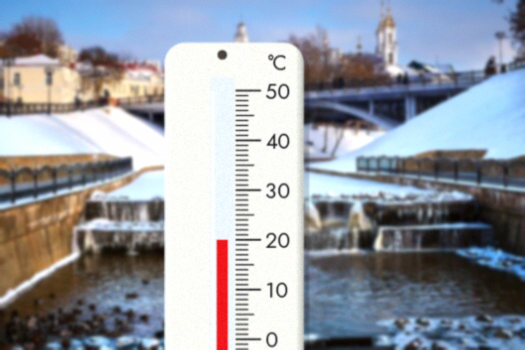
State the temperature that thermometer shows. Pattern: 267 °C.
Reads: 20 °C
